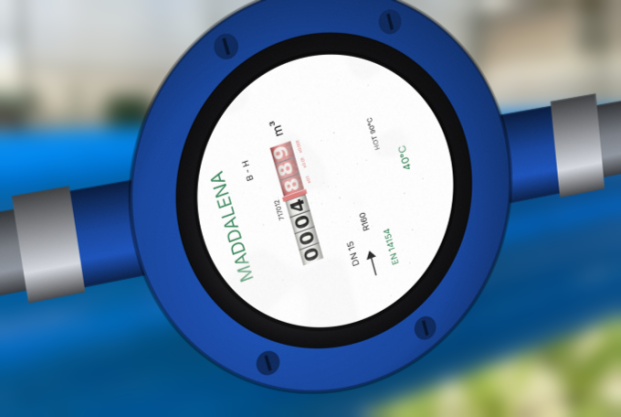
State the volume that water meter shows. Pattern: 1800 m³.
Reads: 4.889 m³
